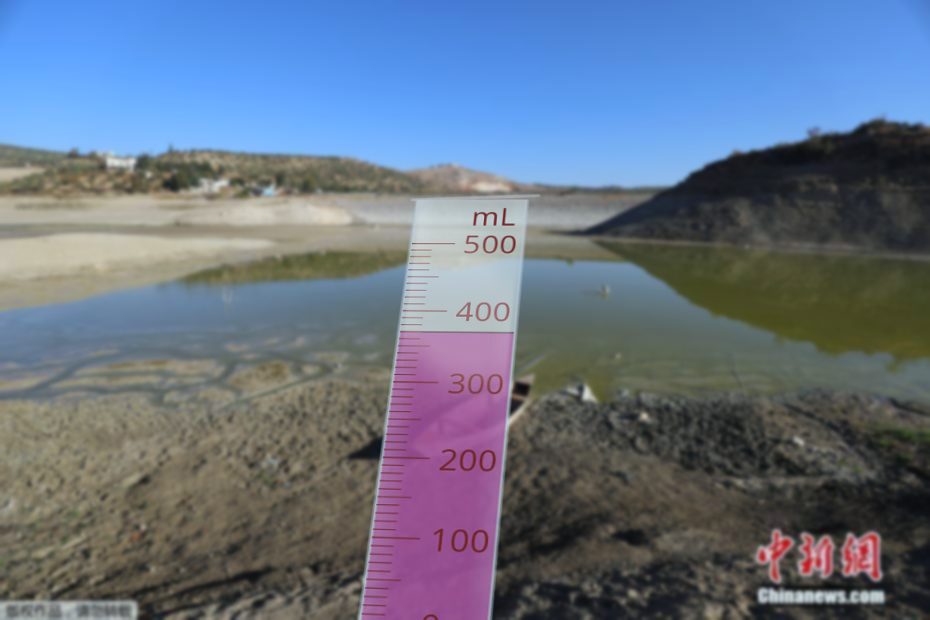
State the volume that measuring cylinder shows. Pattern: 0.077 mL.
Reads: 370 mL
